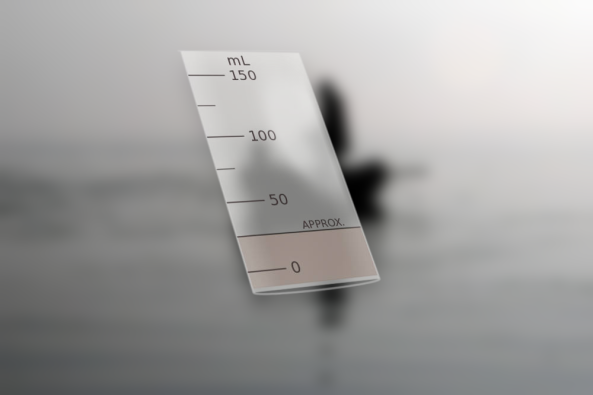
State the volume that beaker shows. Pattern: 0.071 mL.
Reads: 25 mL
